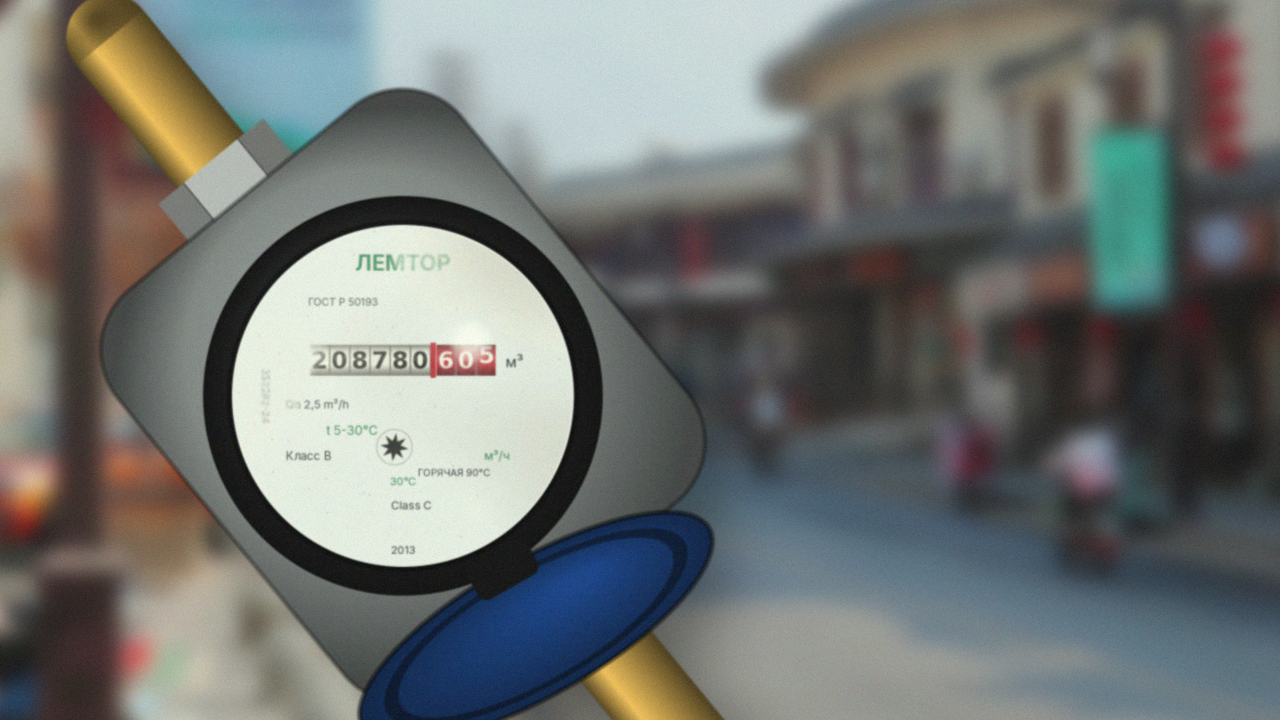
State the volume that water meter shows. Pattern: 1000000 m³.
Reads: 208780.605 m³
